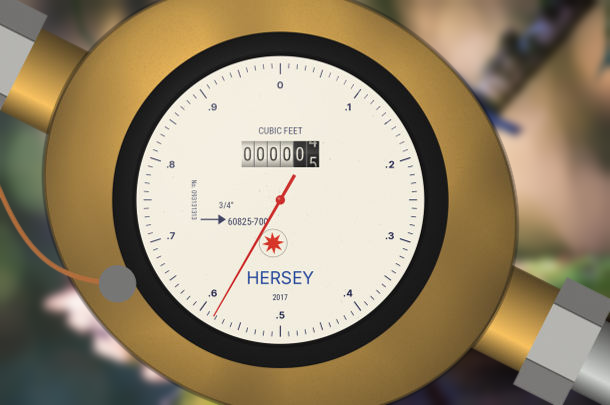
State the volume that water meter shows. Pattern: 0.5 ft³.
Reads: 4.58 ft³
